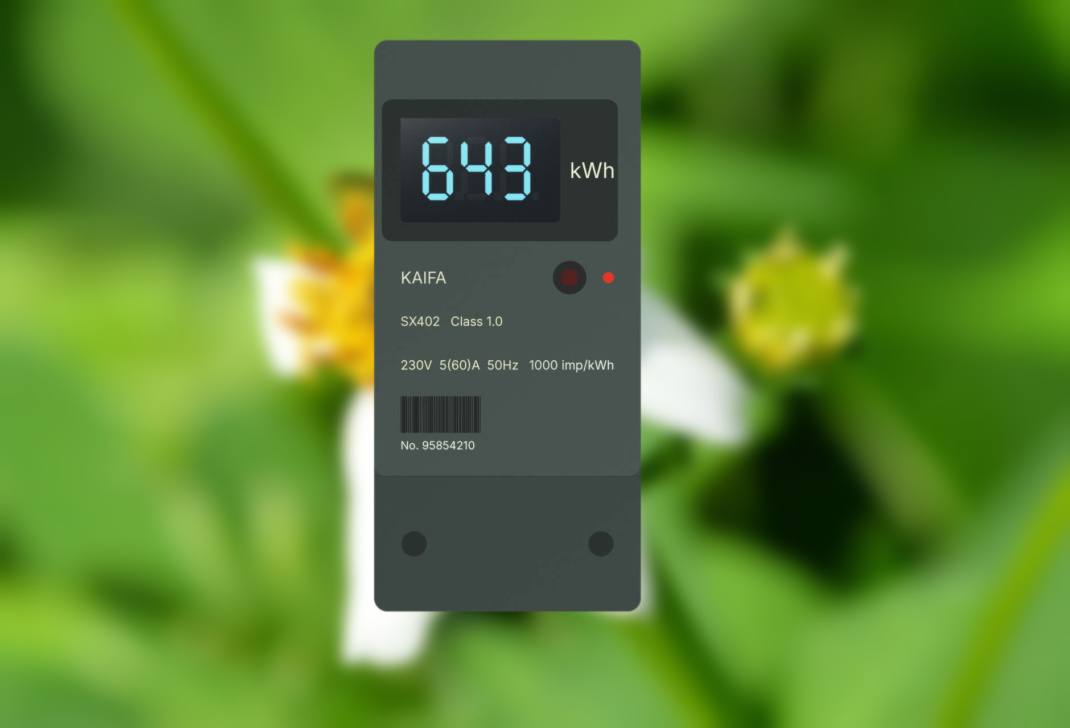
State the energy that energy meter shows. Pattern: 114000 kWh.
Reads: 643 kWh
